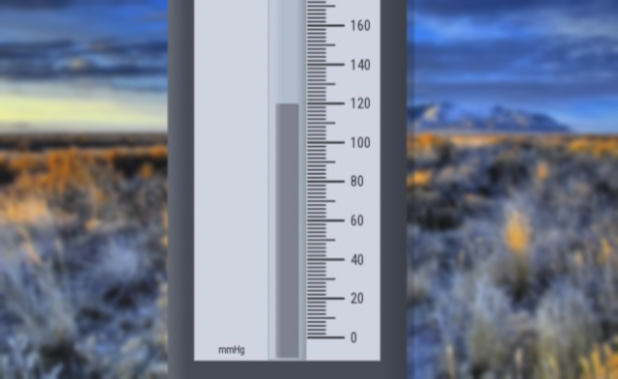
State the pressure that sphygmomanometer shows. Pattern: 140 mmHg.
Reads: 120 mmHg
